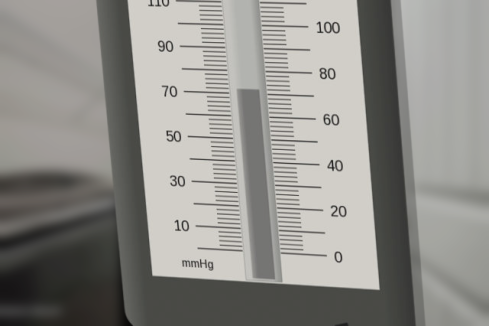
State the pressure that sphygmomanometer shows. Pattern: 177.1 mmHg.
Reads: 72 mmHg
